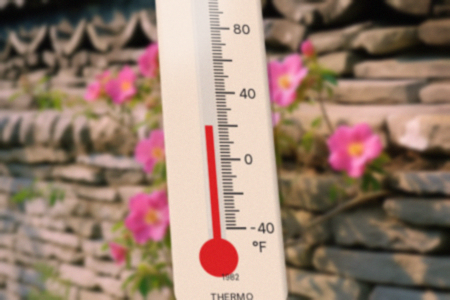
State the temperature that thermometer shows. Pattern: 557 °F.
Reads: 20 °F
